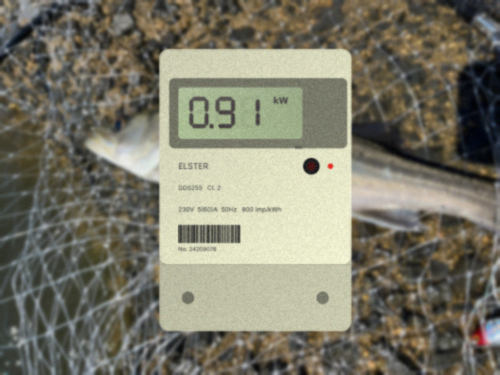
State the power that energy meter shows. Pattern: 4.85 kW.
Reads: 0.91 kW
